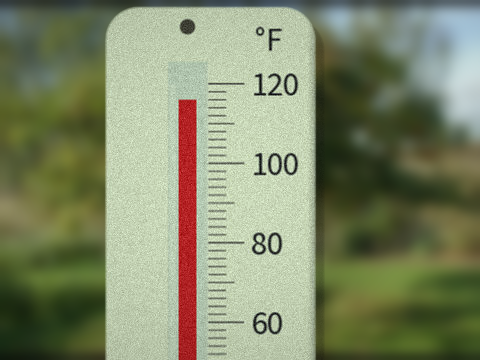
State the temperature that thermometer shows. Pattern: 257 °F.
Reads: 116 °F
